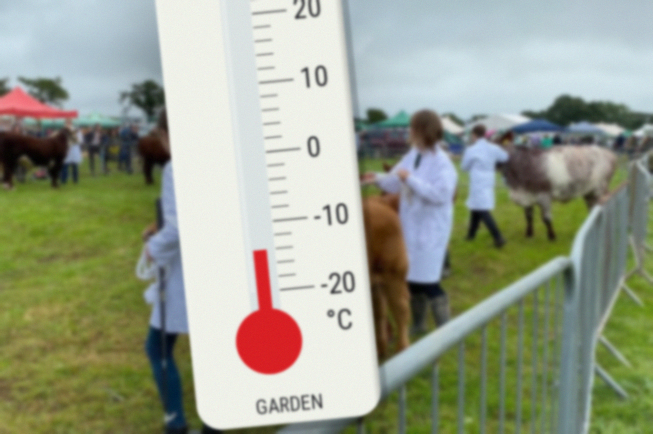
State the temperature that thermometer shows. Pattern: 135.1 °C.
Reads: -14 °C
